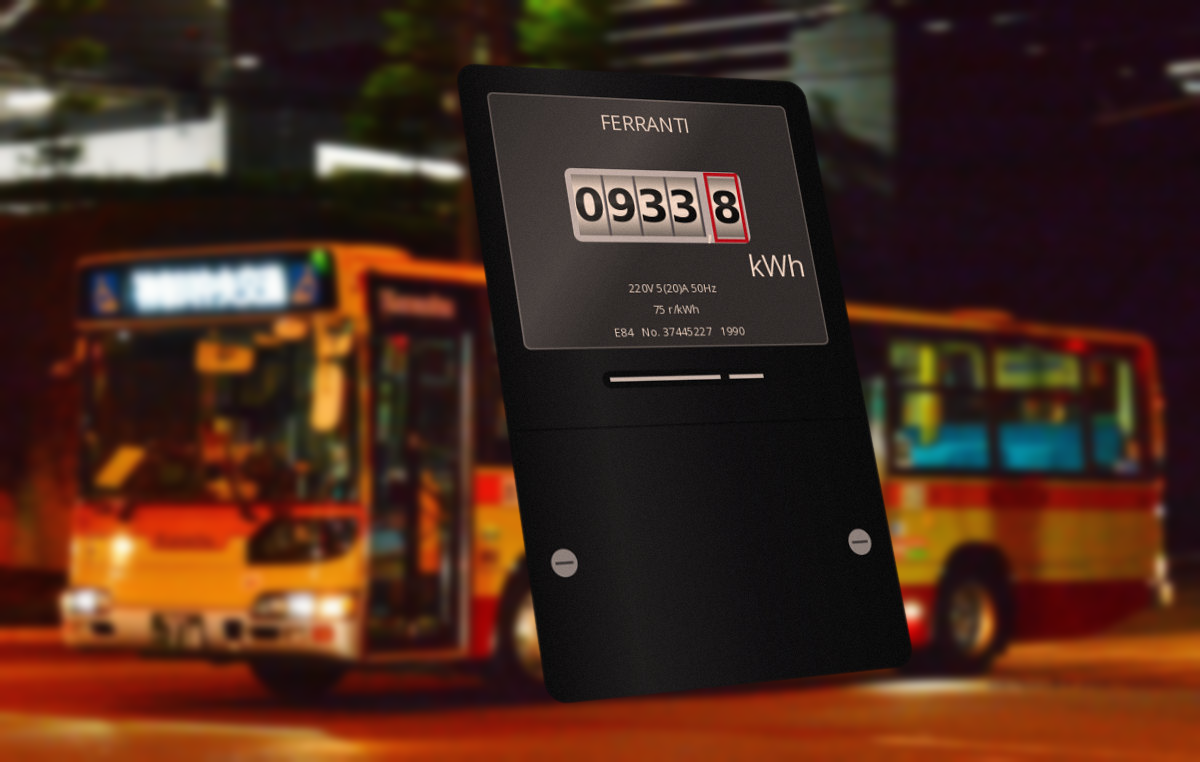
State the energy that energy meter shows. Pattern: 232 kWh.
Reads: 933.8 kWh
